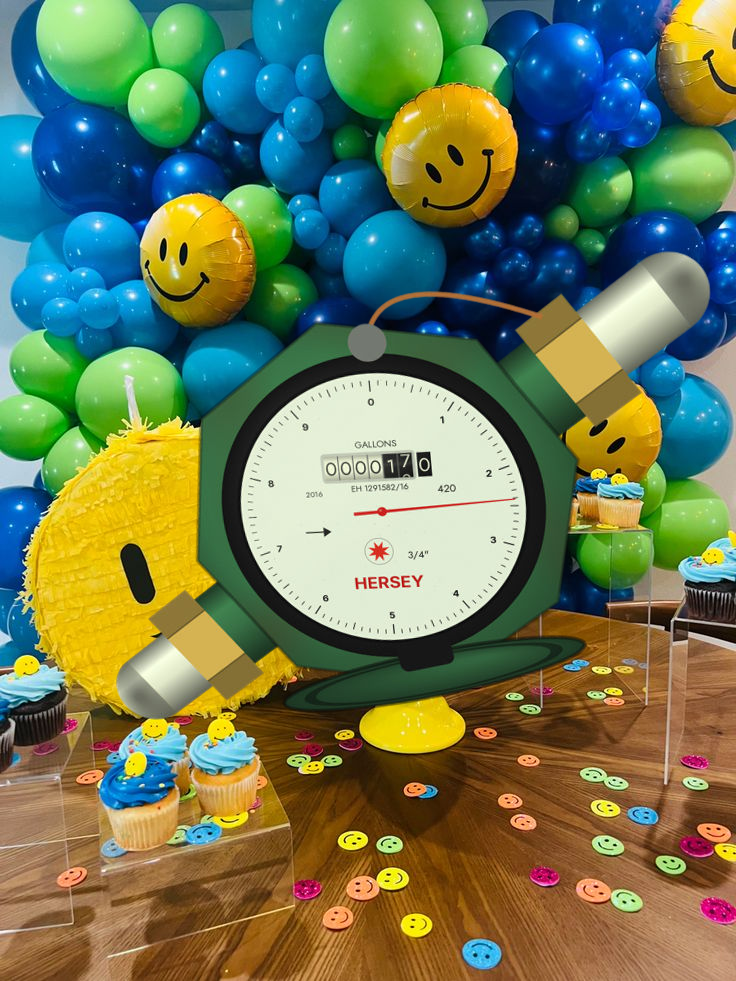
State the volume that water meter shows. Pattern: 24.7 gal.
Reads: 172.4 gal
